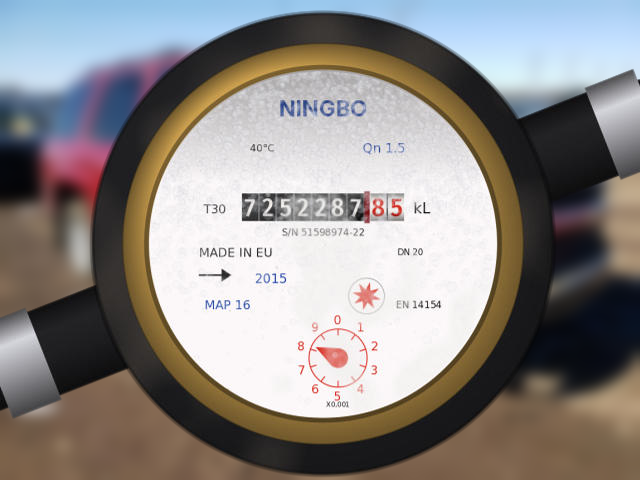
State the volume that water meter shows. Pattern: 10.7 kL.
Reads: 7252287.858 kL
